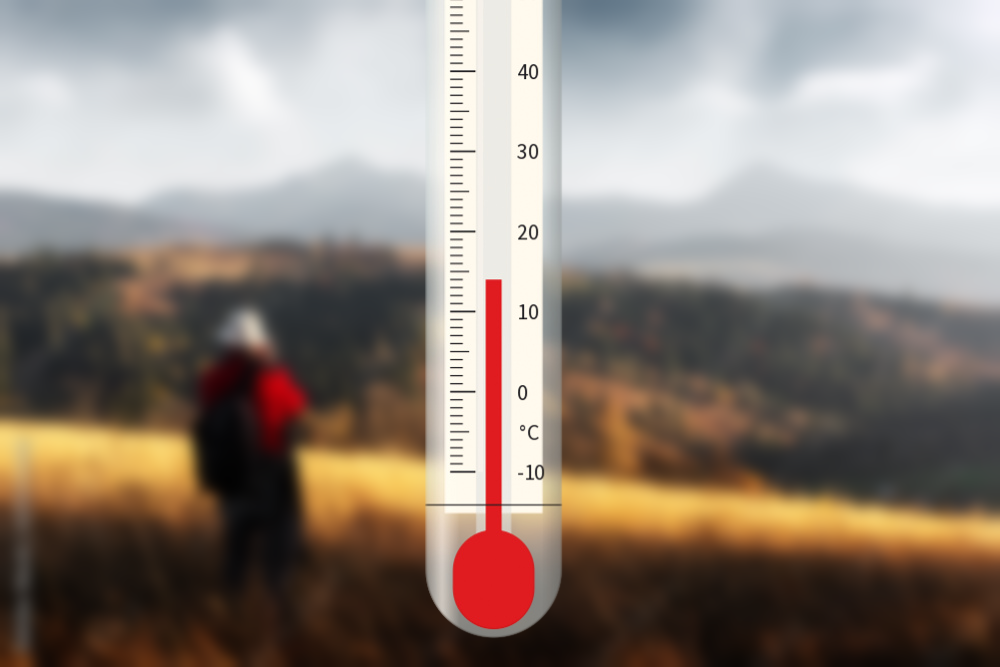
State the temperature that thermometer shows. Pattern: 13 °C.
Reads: 14 °C
